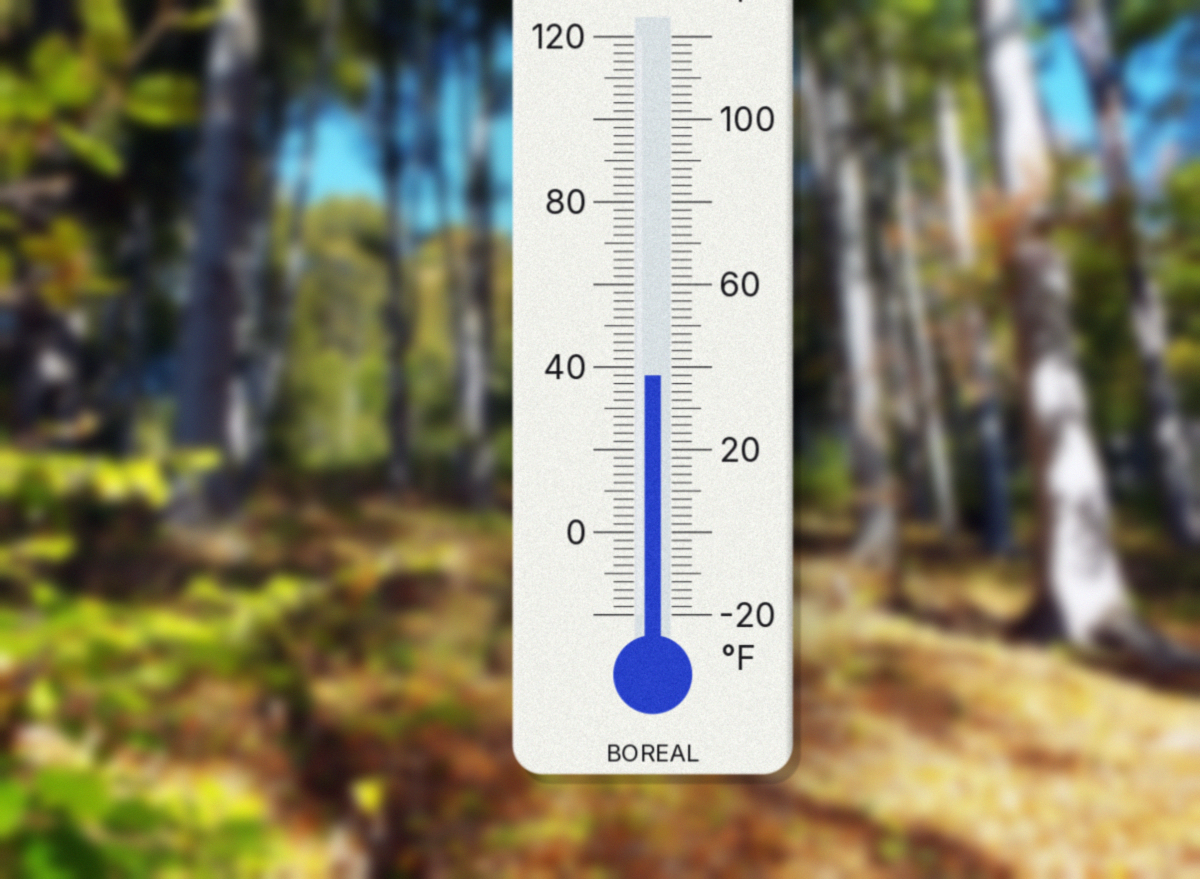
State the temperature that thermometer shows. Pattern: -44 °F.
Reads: 38 °F
